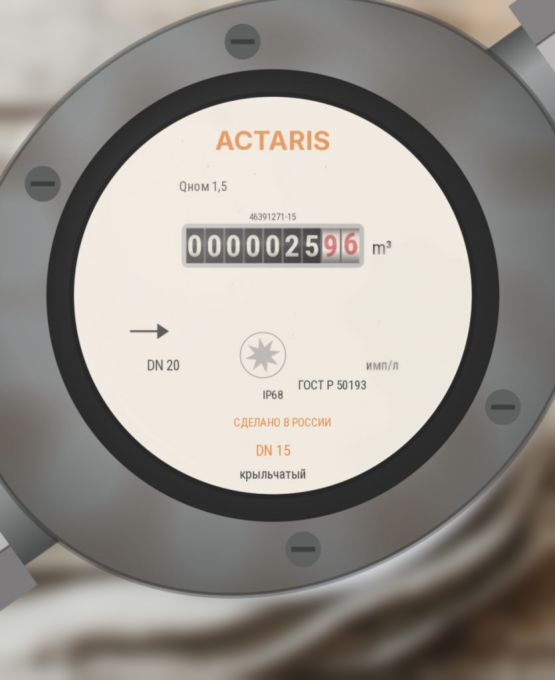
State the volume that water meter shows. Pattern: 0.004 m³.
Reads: 25.96 m³
